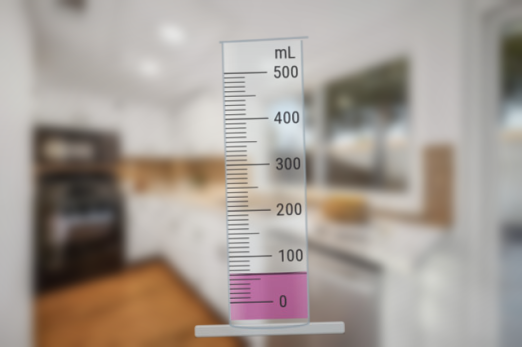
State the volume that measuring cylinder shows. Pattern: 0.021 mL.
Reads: 60 mL
